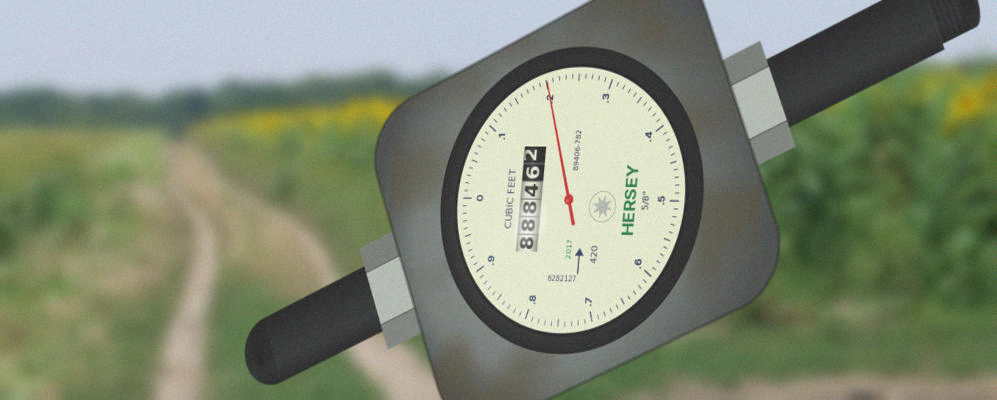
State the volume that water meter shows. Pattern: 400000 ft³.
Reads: 888462.20 ft³
